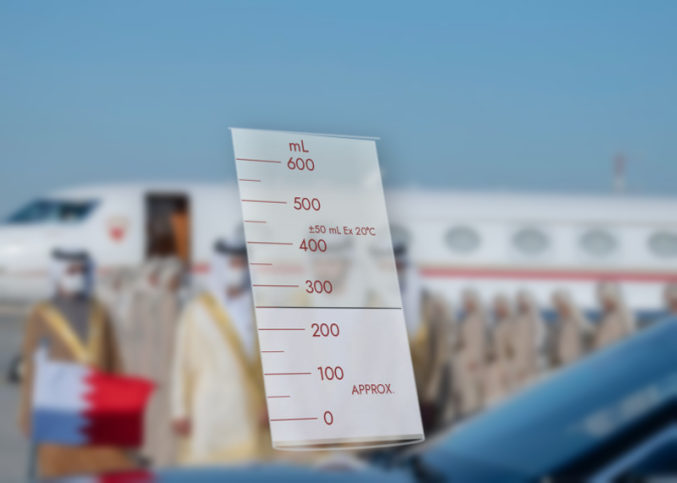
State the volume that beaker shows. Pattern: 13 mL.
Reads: 250 mL
